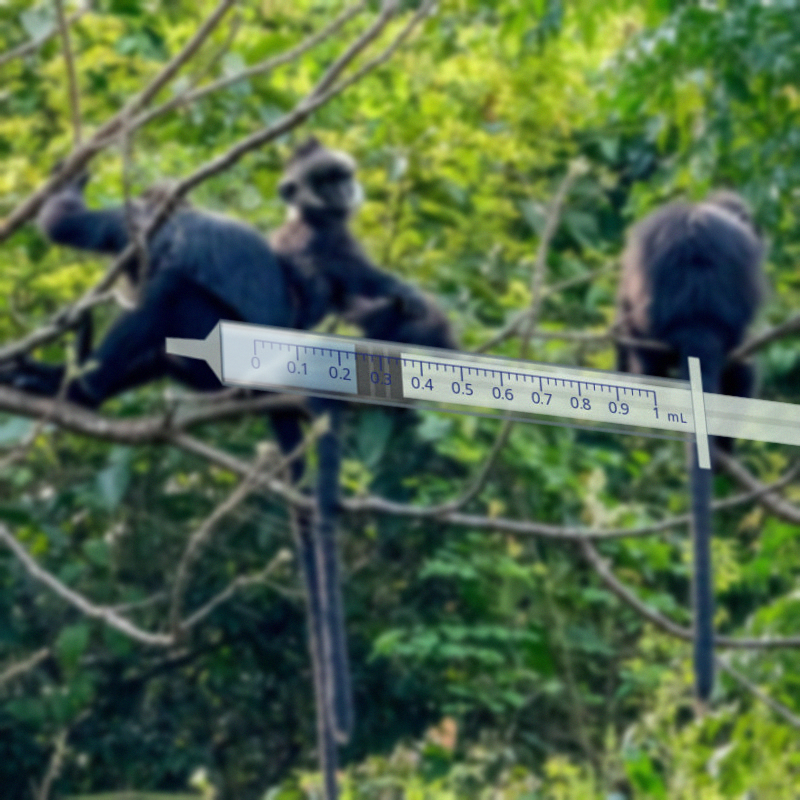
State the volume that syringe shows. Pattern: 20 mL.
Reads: 0.24 mL
